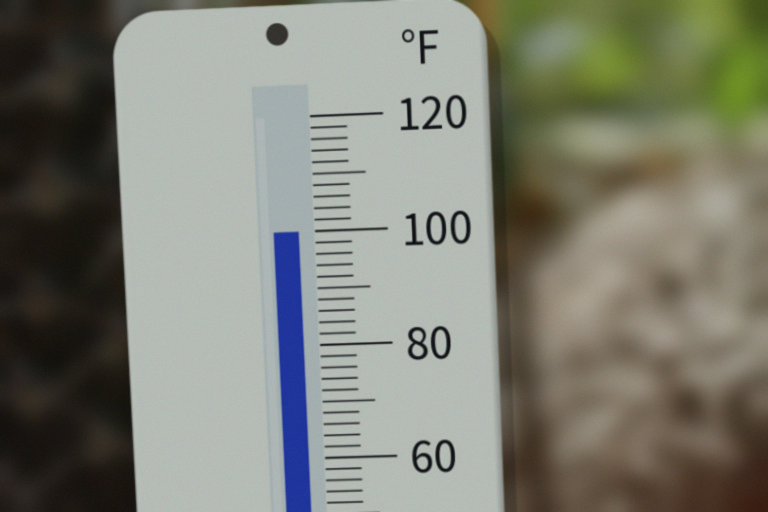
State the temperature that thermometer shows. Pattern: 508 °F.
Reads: 100 °F
